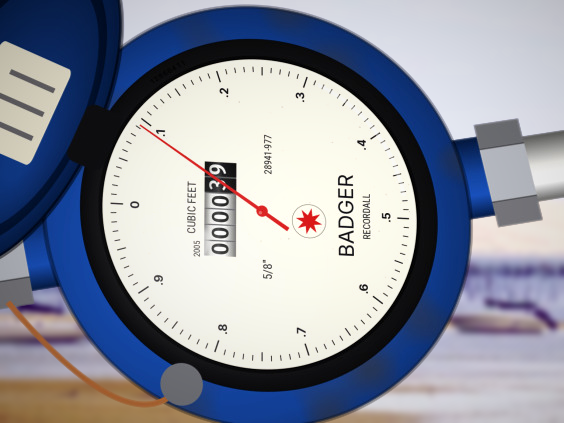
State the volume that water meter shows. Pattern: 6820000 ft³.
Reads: 39.09 ft³
